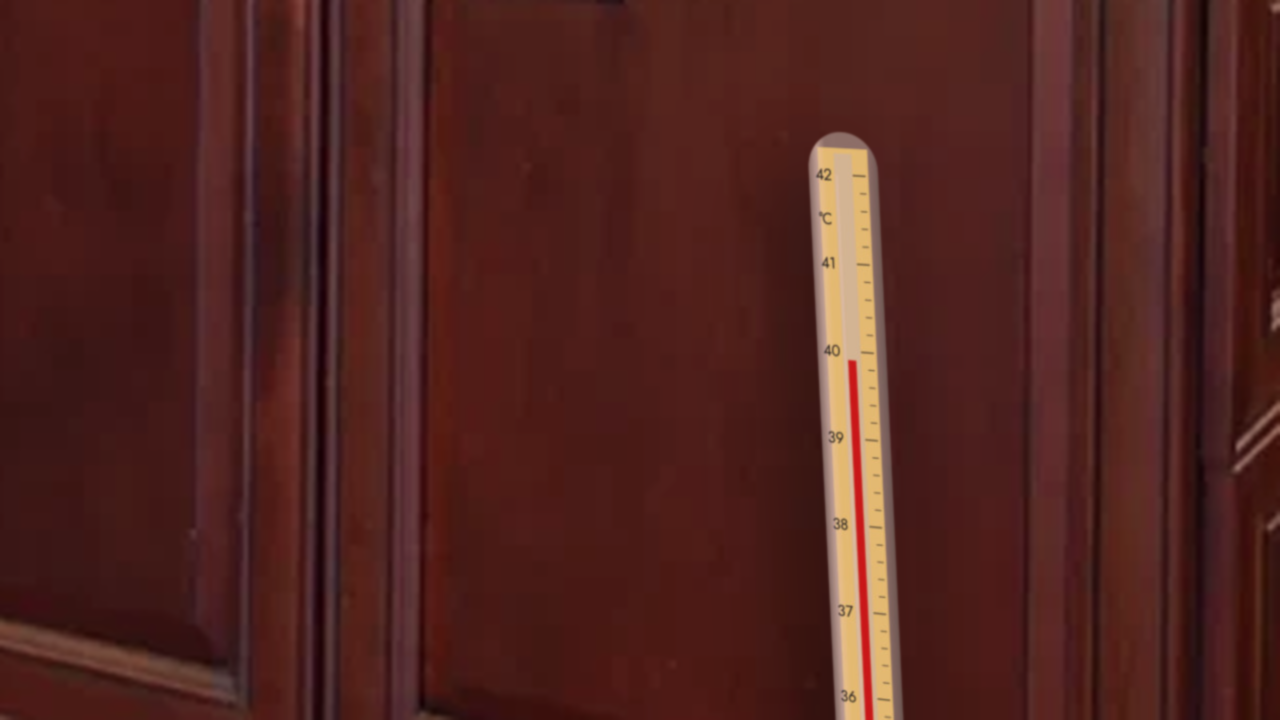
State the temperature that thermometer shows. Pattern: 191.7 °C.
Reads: 39.9 °C
